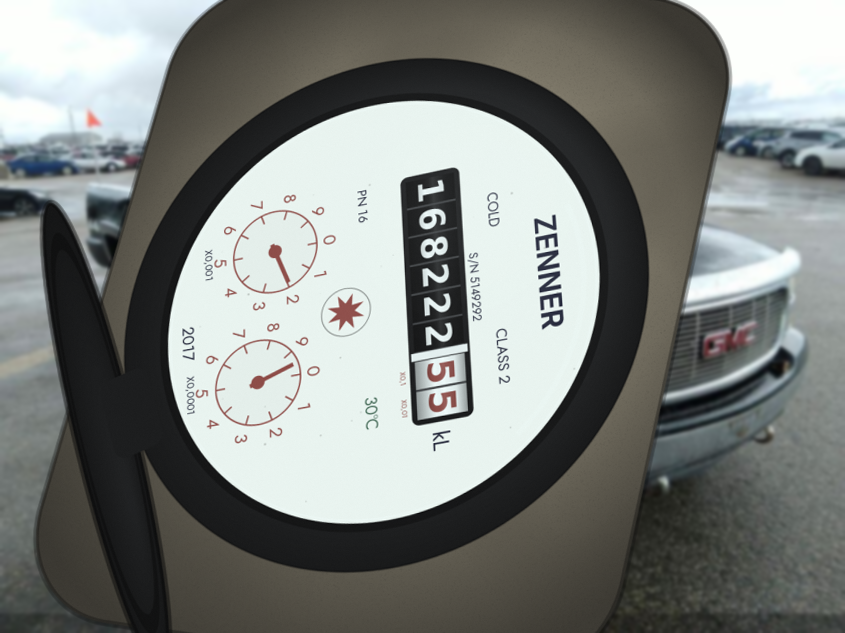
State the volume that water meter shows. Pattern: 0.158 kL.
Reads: 168222.5519 kL
